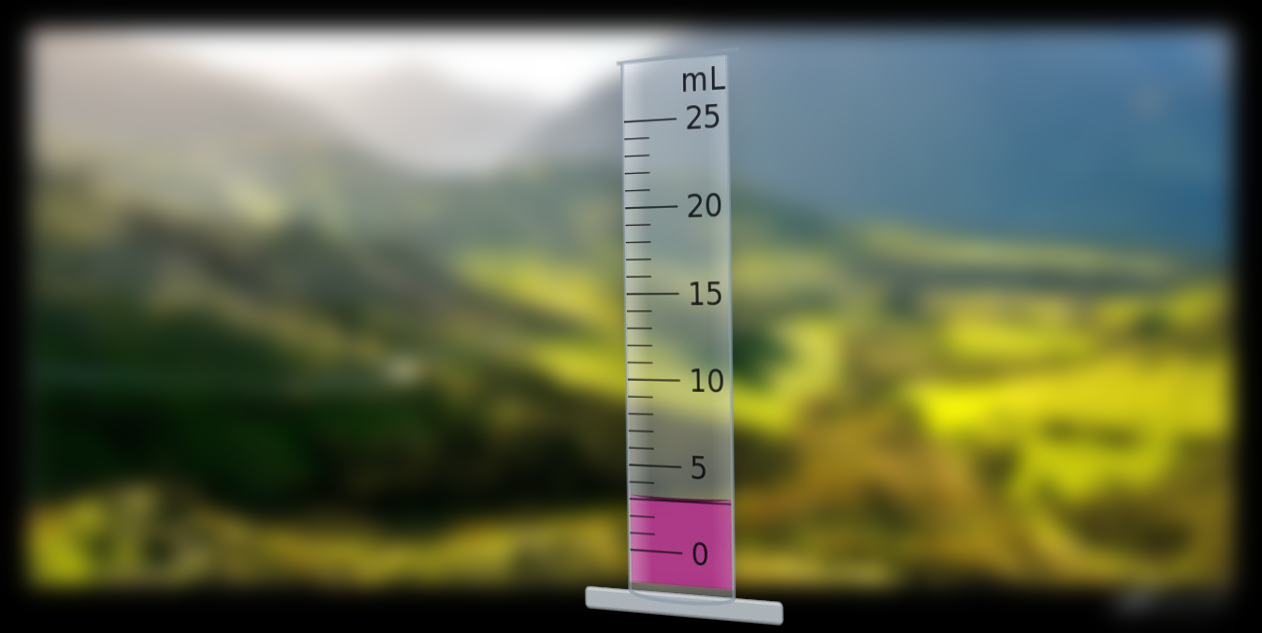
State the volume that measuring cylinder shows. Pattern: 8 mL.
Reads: 3 mL
